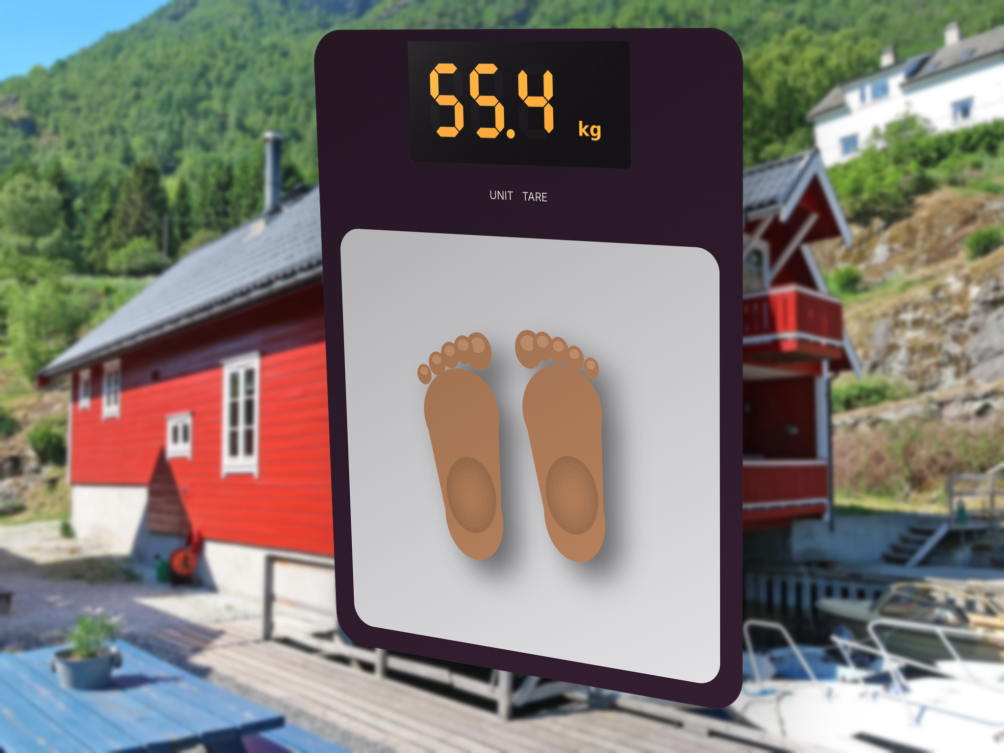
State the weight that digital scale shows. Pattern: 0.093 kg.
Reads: 55.4 kg
